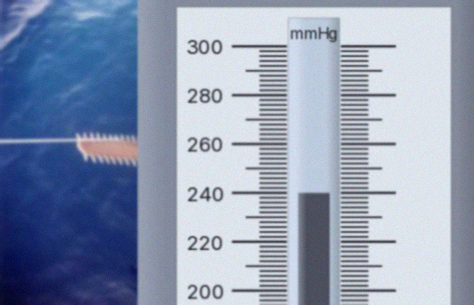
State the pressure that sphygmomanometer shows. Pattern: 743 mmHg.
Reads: 240 mmHg
